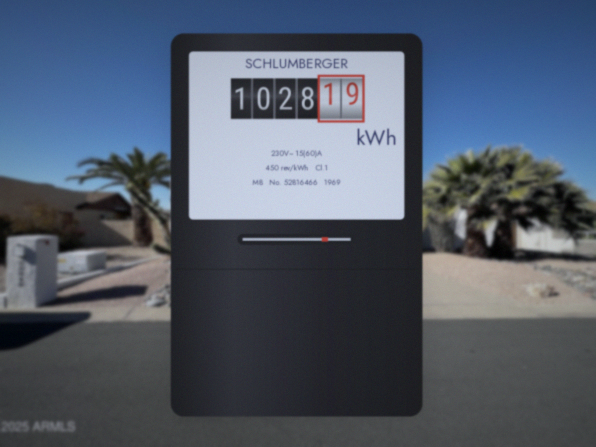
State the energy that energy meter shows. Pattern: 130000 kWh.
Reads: 1028.19 kWh
